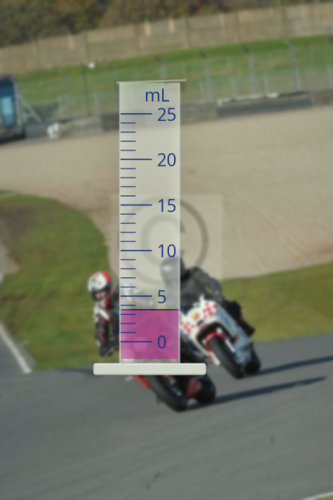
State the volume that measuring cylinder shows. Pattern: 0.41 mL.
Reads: 3.5 mL
